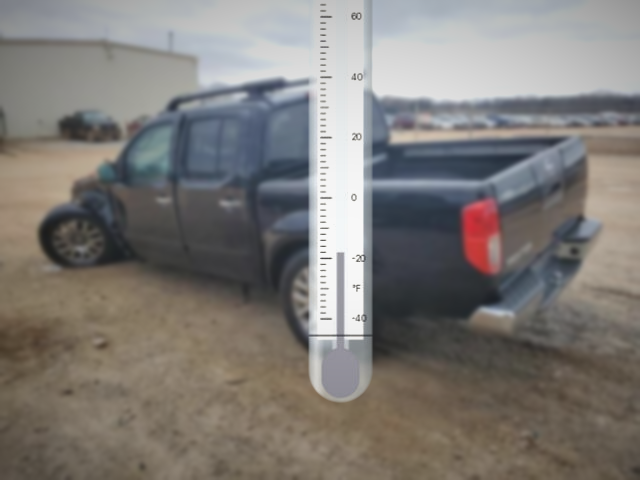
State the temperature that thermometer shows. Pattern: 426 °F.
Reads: -18 °F
